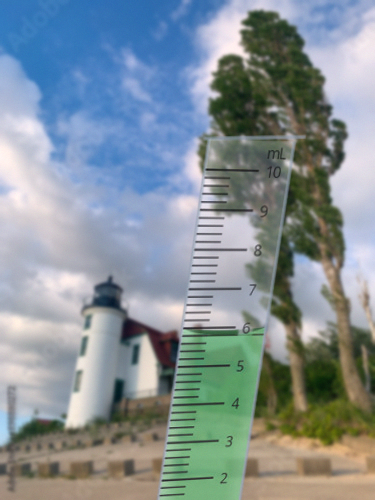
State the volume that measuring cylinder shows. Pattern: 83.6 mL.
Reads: 5.8 mL
